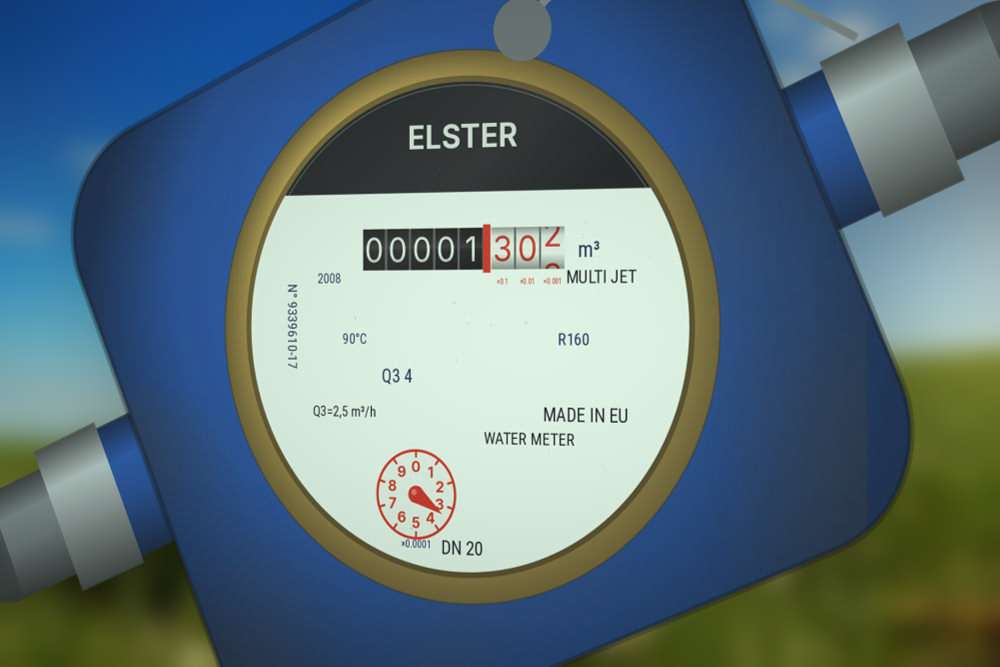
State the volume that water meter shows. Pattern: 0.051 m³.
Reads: 1.3023 m³
